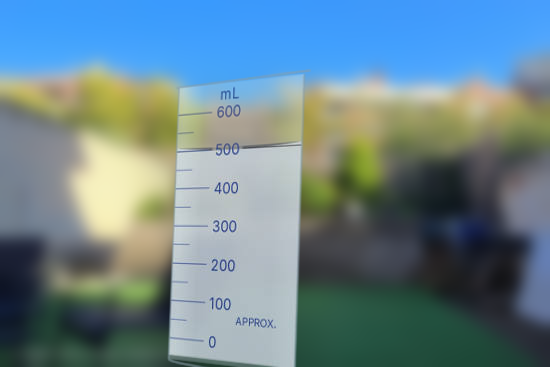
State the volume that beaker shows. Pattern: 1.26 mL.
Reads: 500 mL
